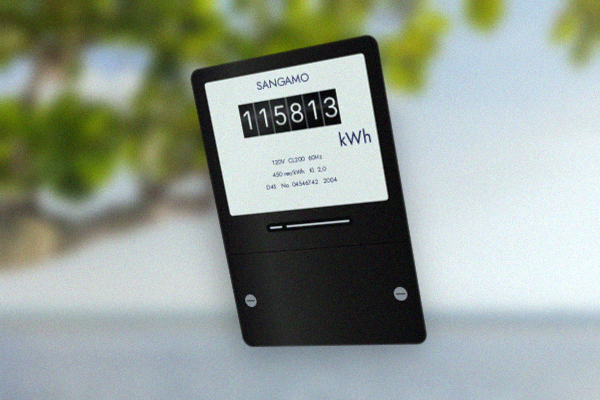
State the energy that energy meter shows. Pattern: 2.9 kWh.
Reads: 115813 kWh
